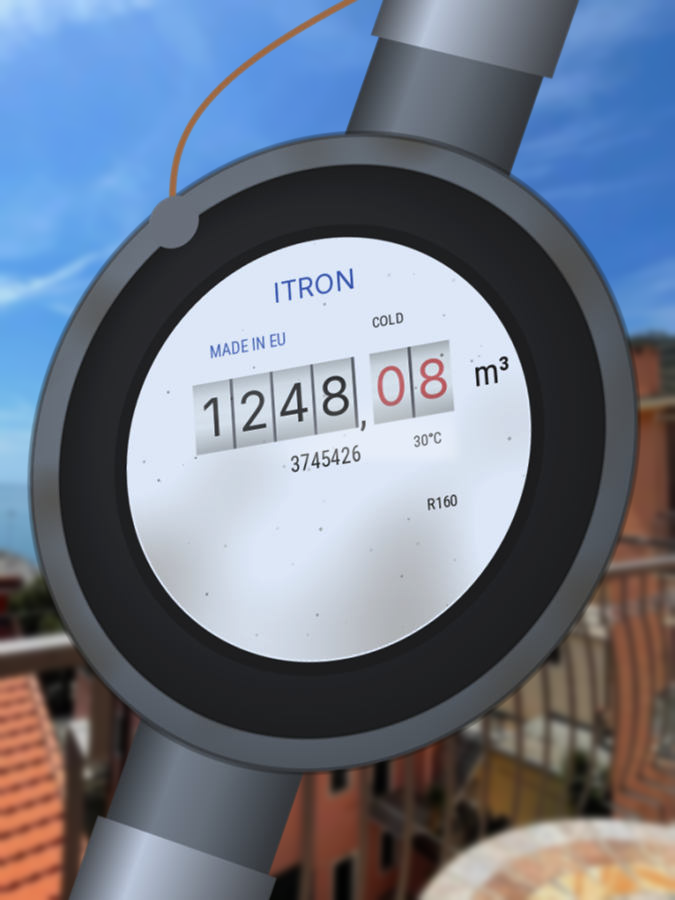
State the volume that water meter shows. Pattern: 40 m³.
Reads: 1248.08 m³
